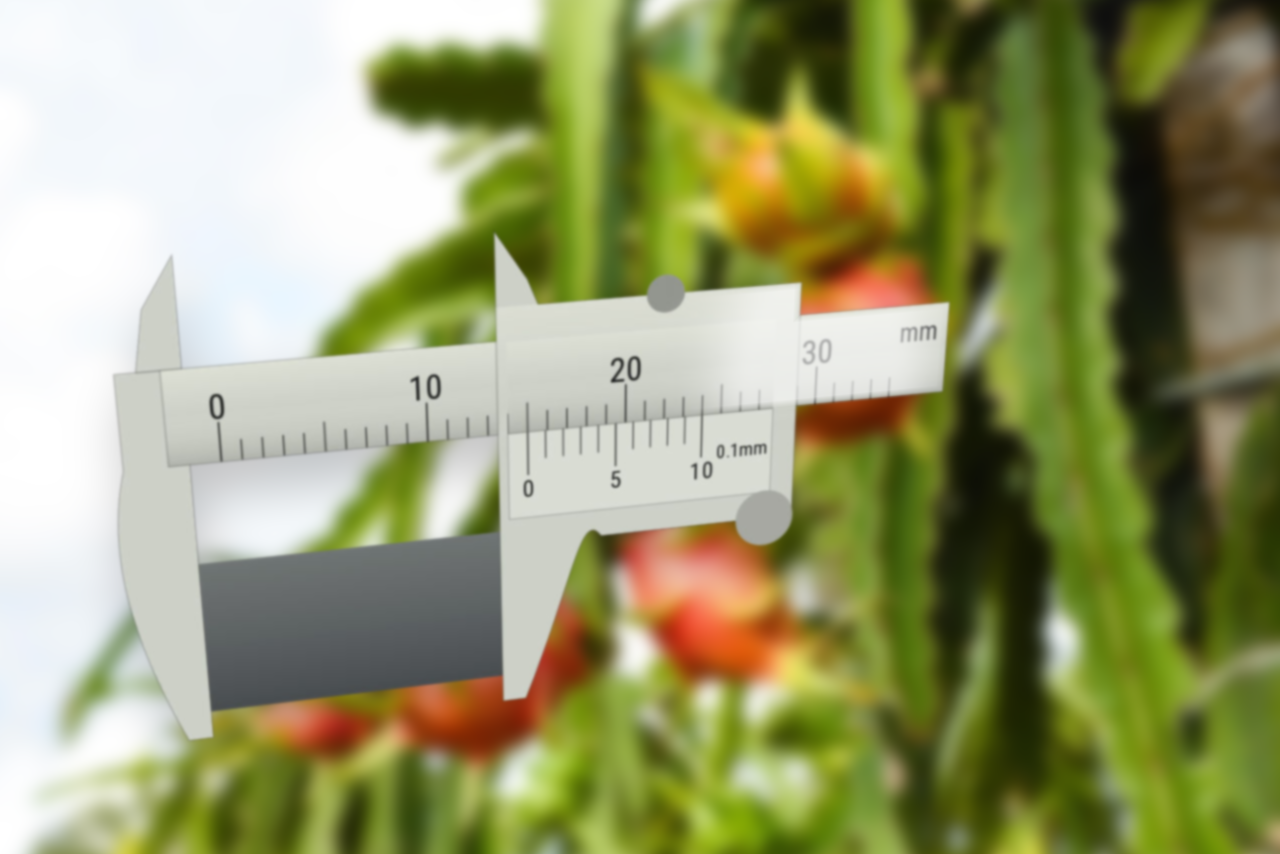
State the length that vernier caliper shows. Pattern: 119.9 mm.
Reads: 15.0 mm
